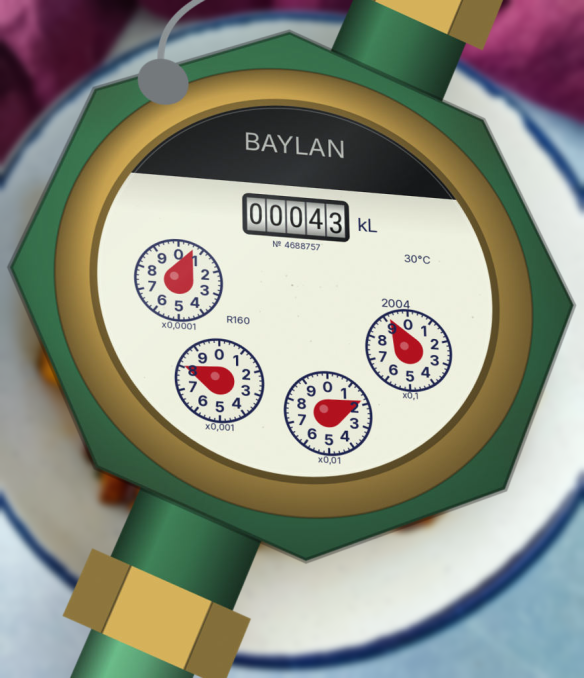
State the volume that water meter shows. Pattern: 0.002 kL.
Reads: 42.9180 kL
